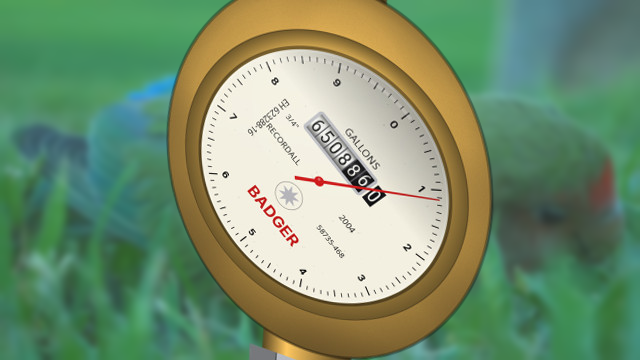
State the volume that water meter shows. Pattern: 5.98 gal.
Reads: 6508861.1 gal
